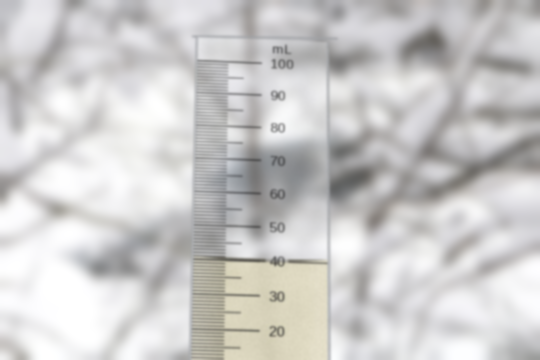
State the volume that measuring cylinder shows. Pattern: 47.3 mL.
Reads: 40 mL
